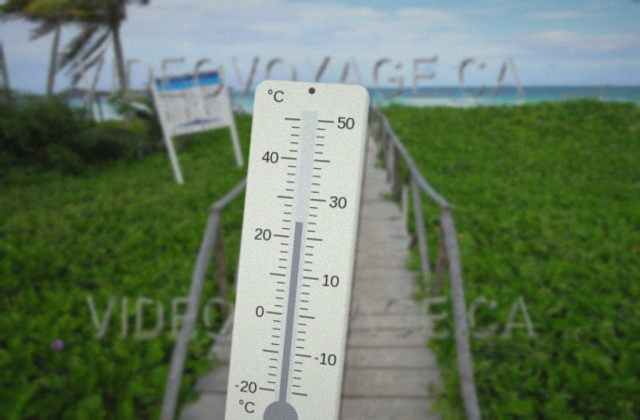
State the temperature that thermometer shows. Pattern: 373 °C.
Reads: 24 °C
